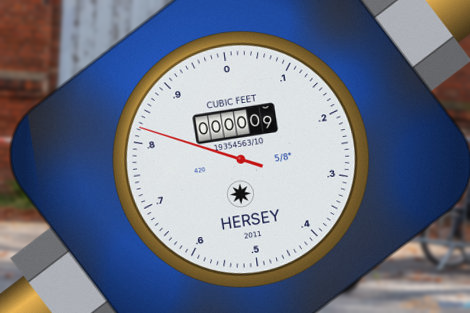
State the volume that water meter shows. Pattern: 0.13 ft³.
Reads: 8.82 ft³
